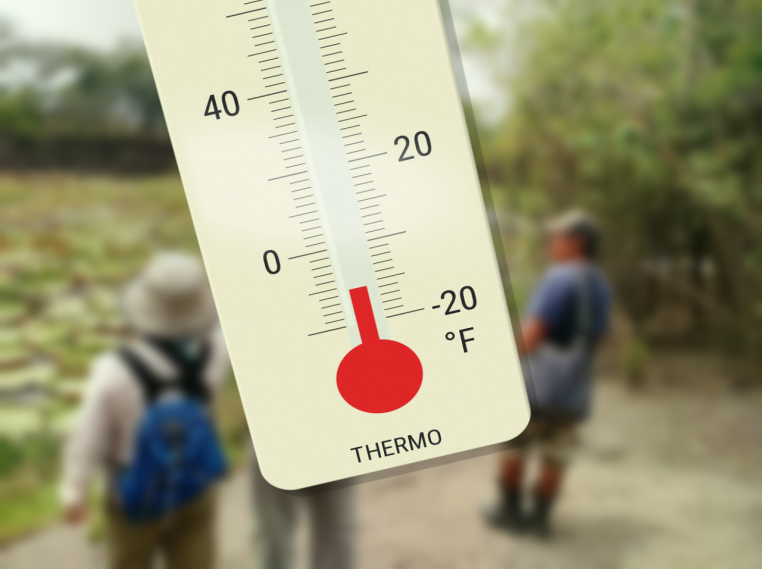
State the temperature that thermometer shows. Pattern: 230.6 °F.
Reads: -11 °F
